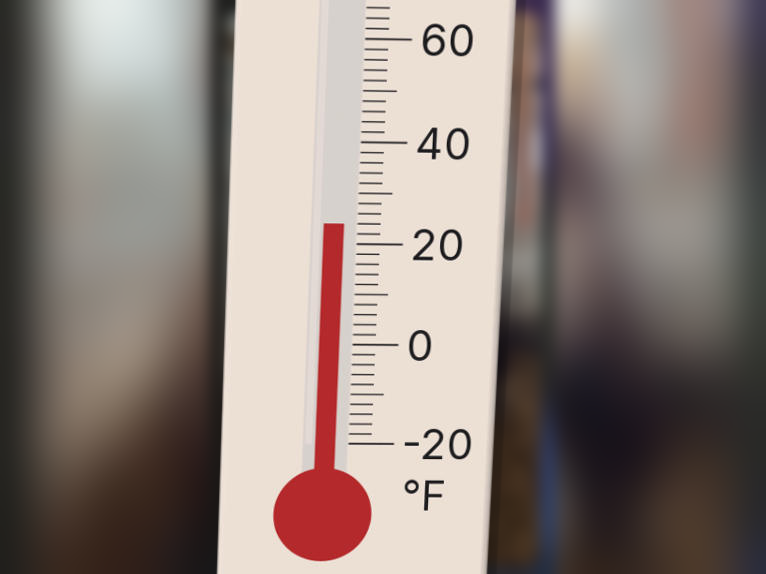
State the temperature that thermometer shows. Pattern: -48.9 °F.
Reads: 24 °F
